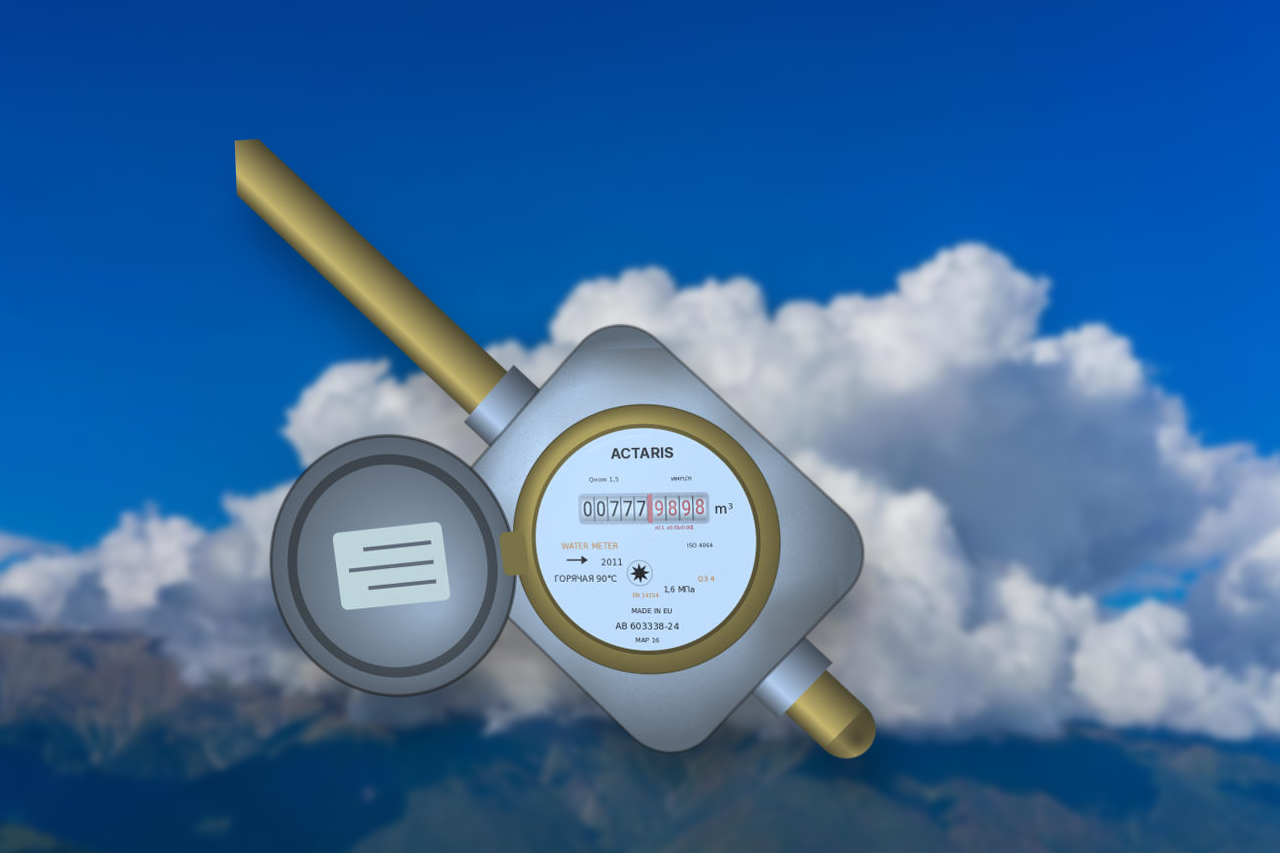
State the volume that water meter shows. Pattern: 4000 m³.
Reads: 777.9898 m³
